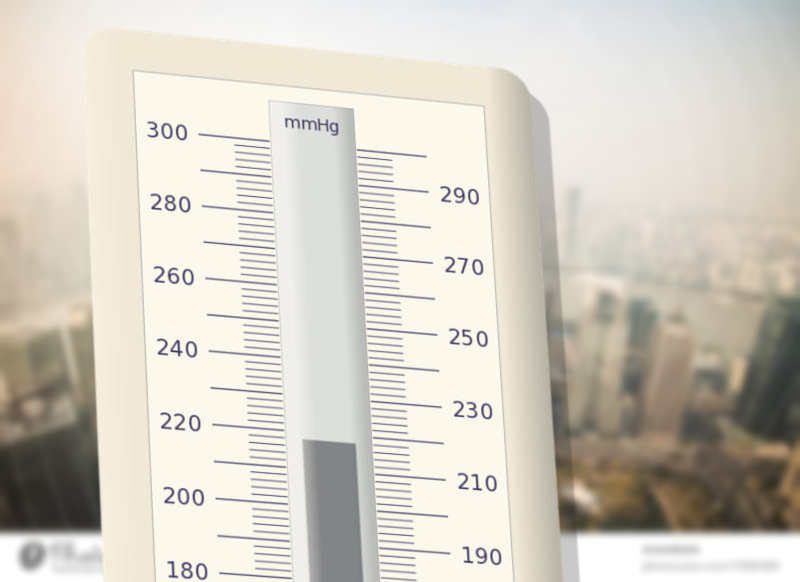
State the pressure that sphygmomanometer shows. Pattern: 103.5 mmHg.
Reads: 218 mmHg
